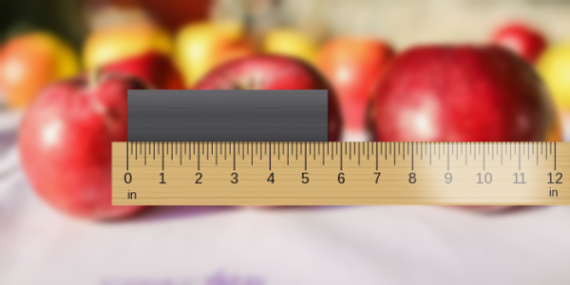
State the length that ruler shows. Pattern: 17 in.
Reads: 5.625 in
